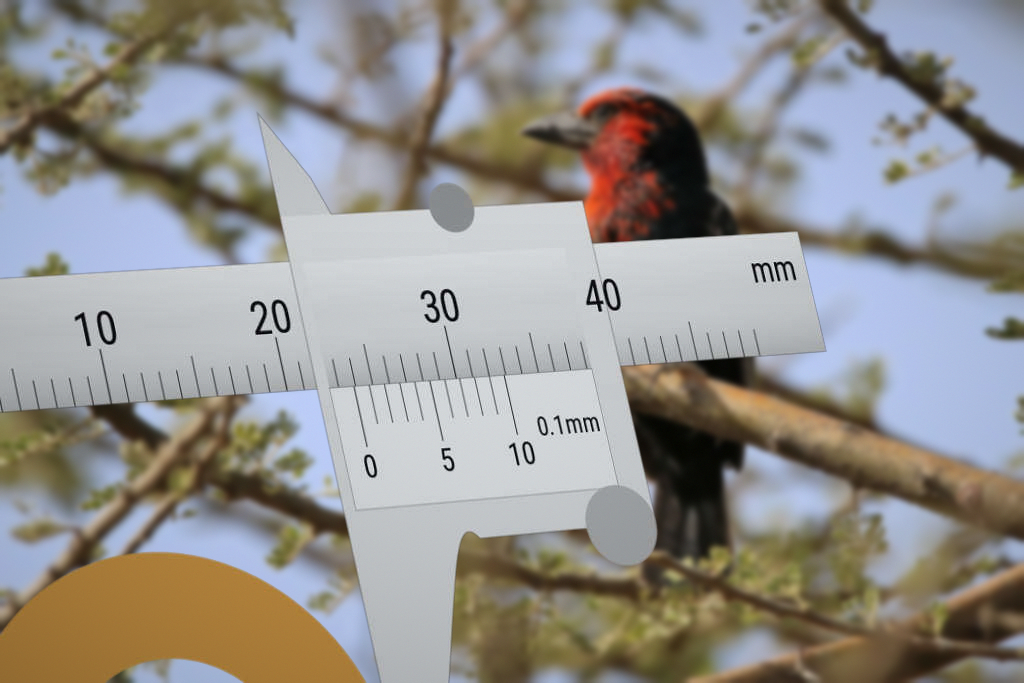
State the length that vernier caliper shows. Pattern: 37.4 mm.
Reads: 23.9 mm
